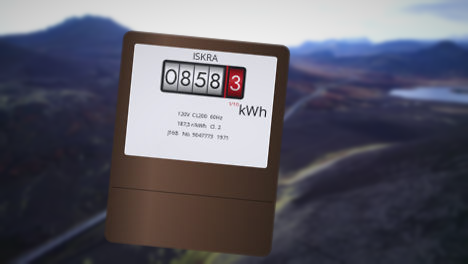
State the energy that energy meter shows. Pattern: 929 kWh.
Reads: 858.3 kWh
